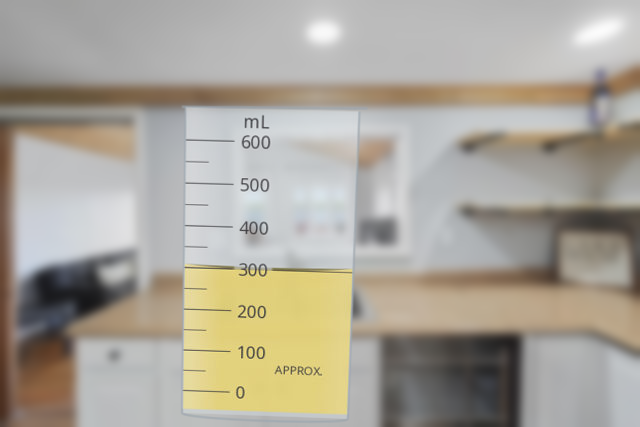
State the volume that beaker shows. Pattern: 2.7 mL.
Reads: 300 mL
